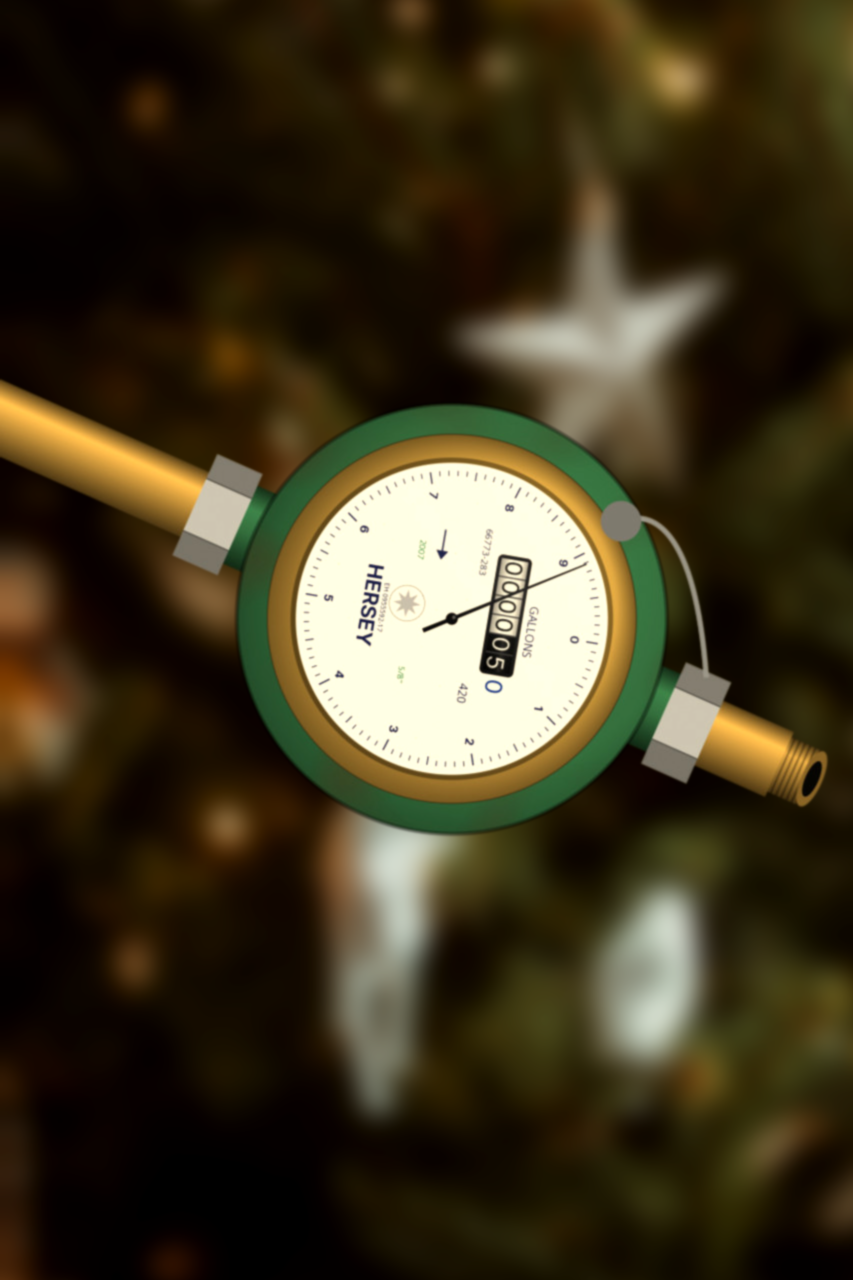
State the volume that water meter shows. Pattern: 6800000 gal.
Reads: 49.1 gal
